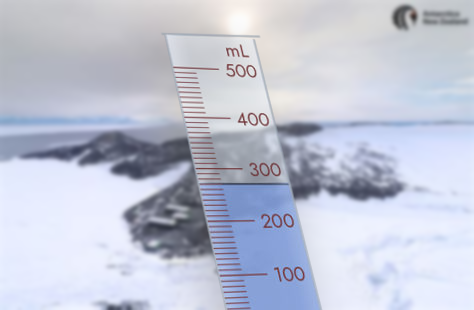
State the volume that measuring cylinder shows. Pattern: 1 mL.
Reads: 270 mL
